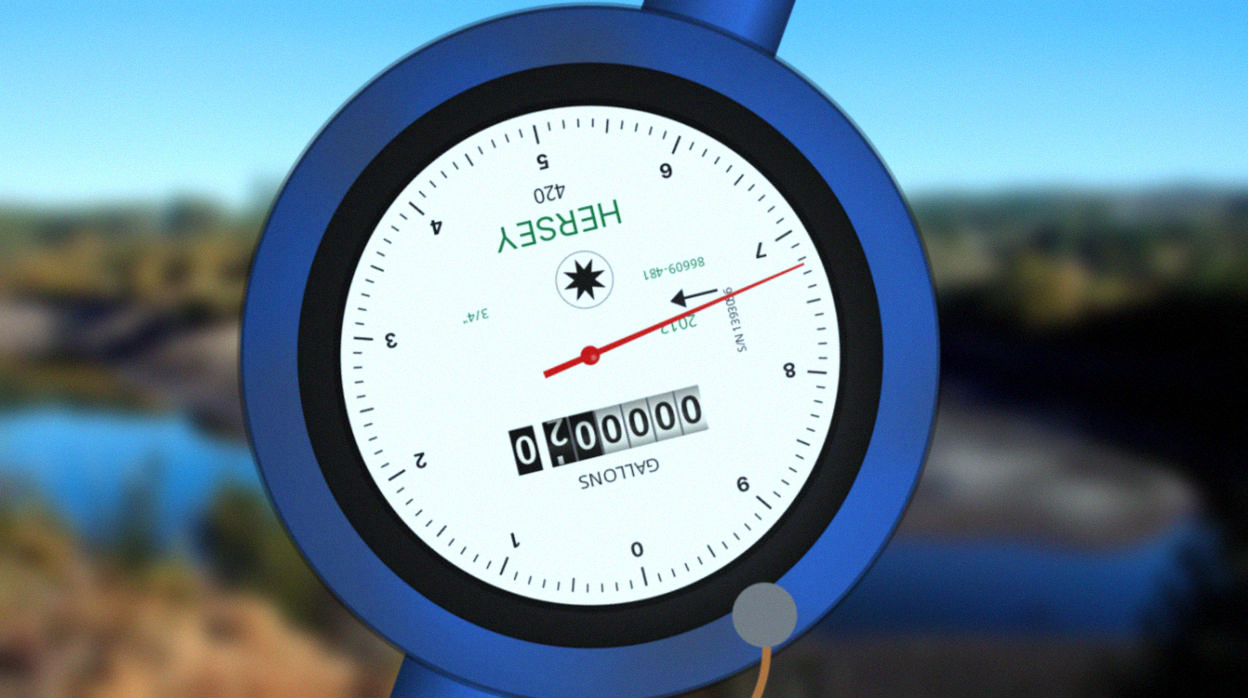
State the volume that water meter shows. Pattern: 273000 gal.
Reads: 17.2 gal
